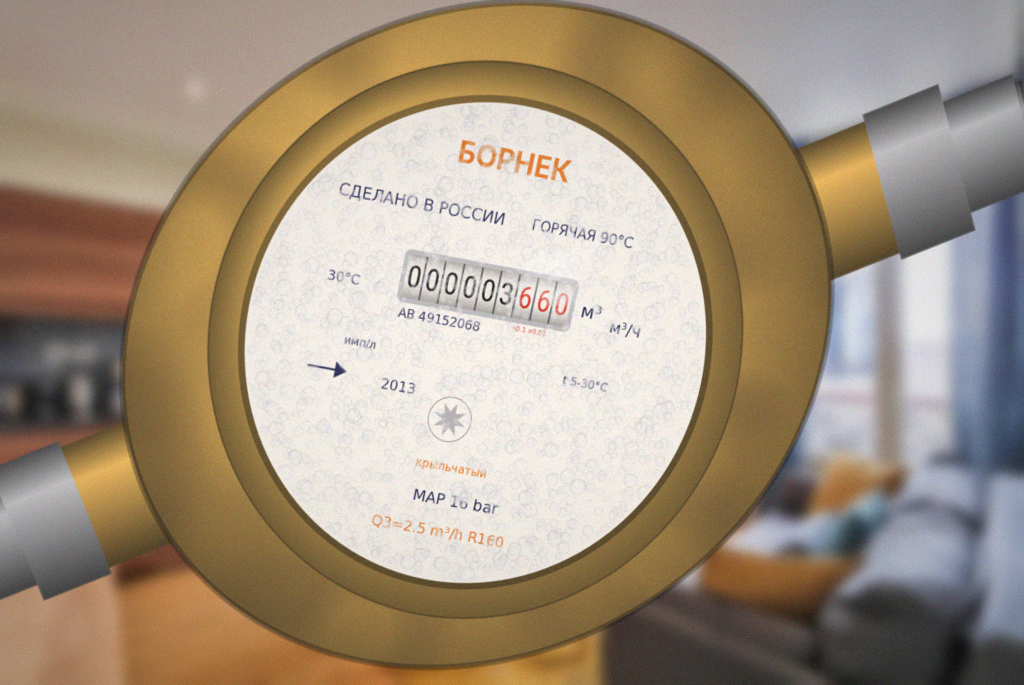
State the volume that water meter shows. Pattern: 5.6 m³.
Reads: 3.660 m³
